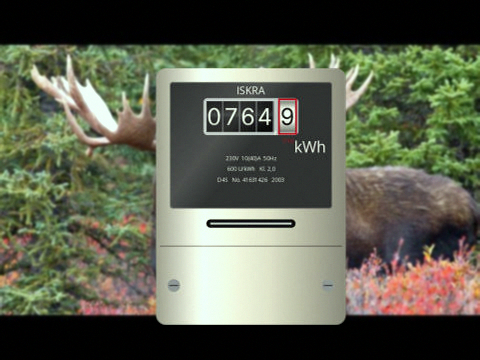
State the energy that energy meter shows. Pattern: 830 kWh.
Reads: 764.9 kWh
